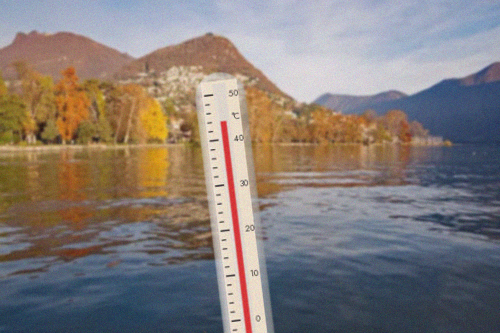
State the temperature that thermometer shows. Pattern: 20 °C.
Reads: 44 °C
